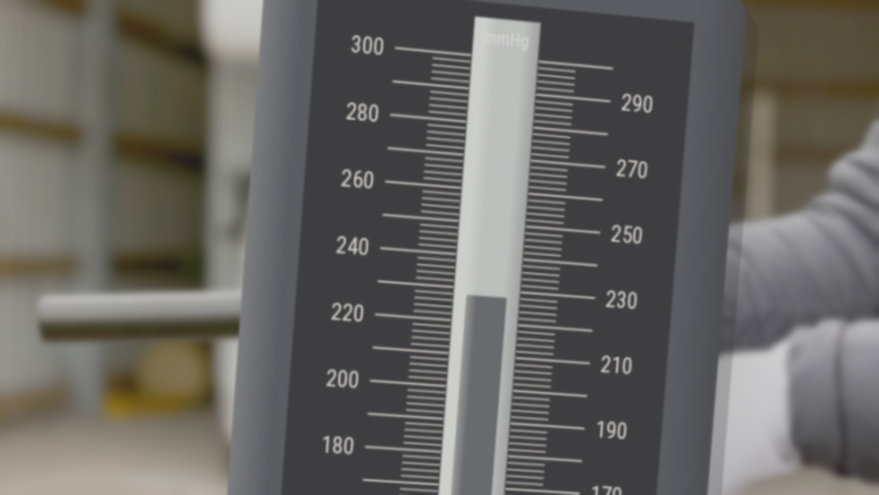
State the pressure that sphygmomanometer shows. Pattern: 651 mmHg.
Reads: 228 mmHg
